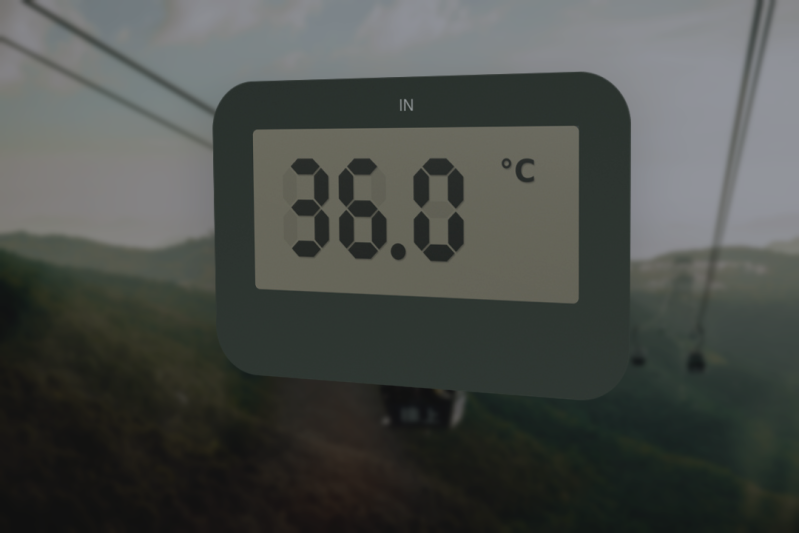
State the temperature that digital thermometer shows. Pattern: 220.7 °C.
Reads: 36.0 °C
